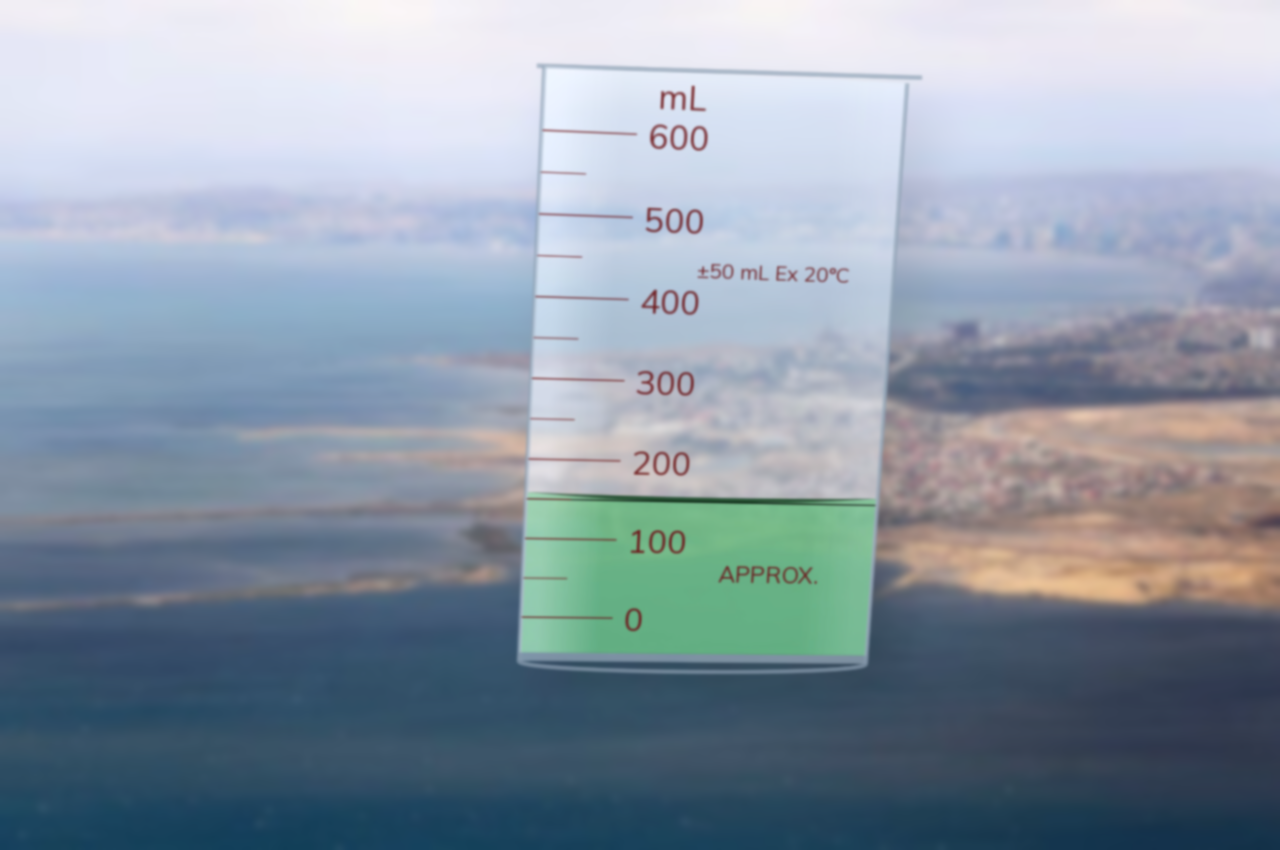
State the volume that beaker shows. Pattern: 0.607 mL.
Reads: 150 mL
